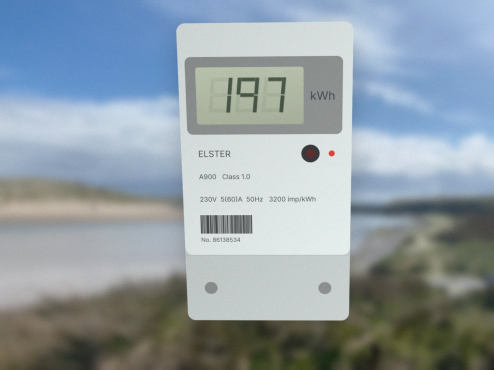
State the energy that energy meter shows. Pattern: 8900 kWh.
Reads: 197 kWh
